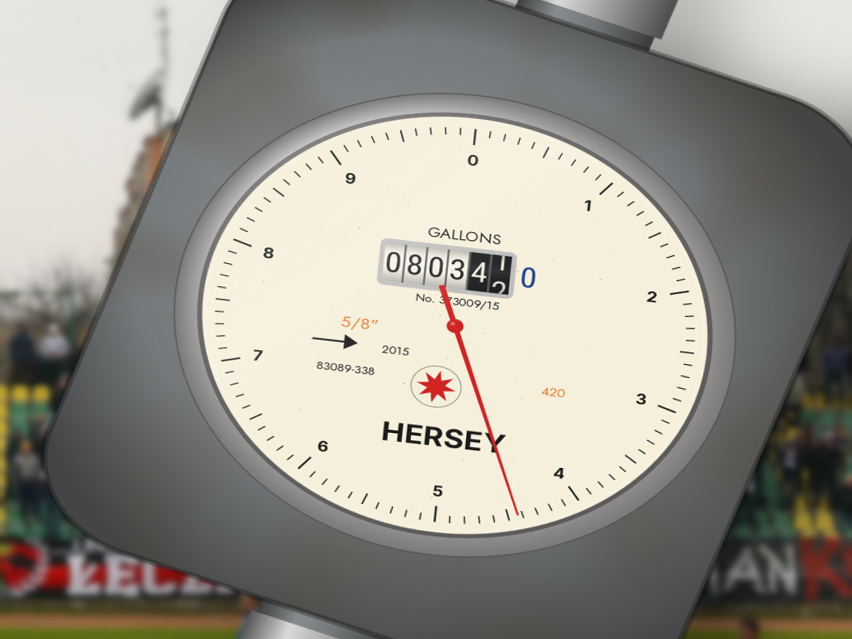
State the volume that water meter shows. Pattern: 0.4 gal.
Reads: 803414.4 gal
